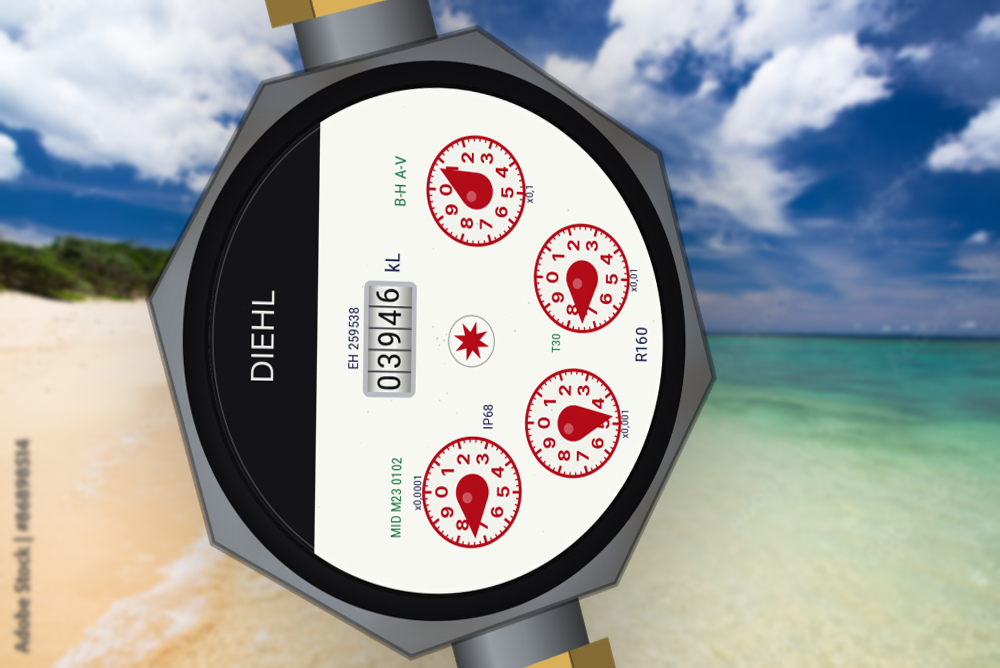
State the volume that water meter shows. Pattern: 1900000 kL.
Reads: 3946.0747 kL
